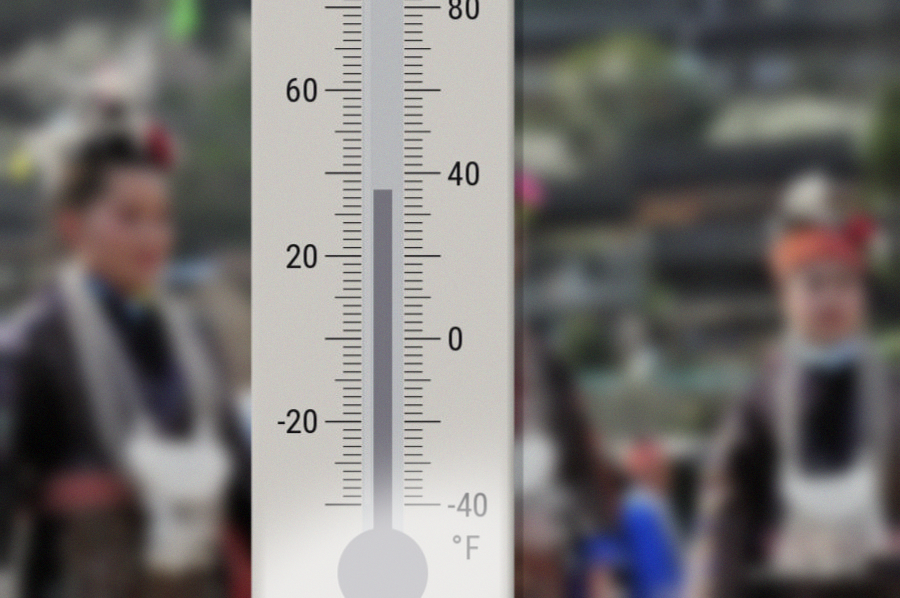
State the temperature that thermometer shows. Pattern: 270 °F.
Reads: 36 °F
